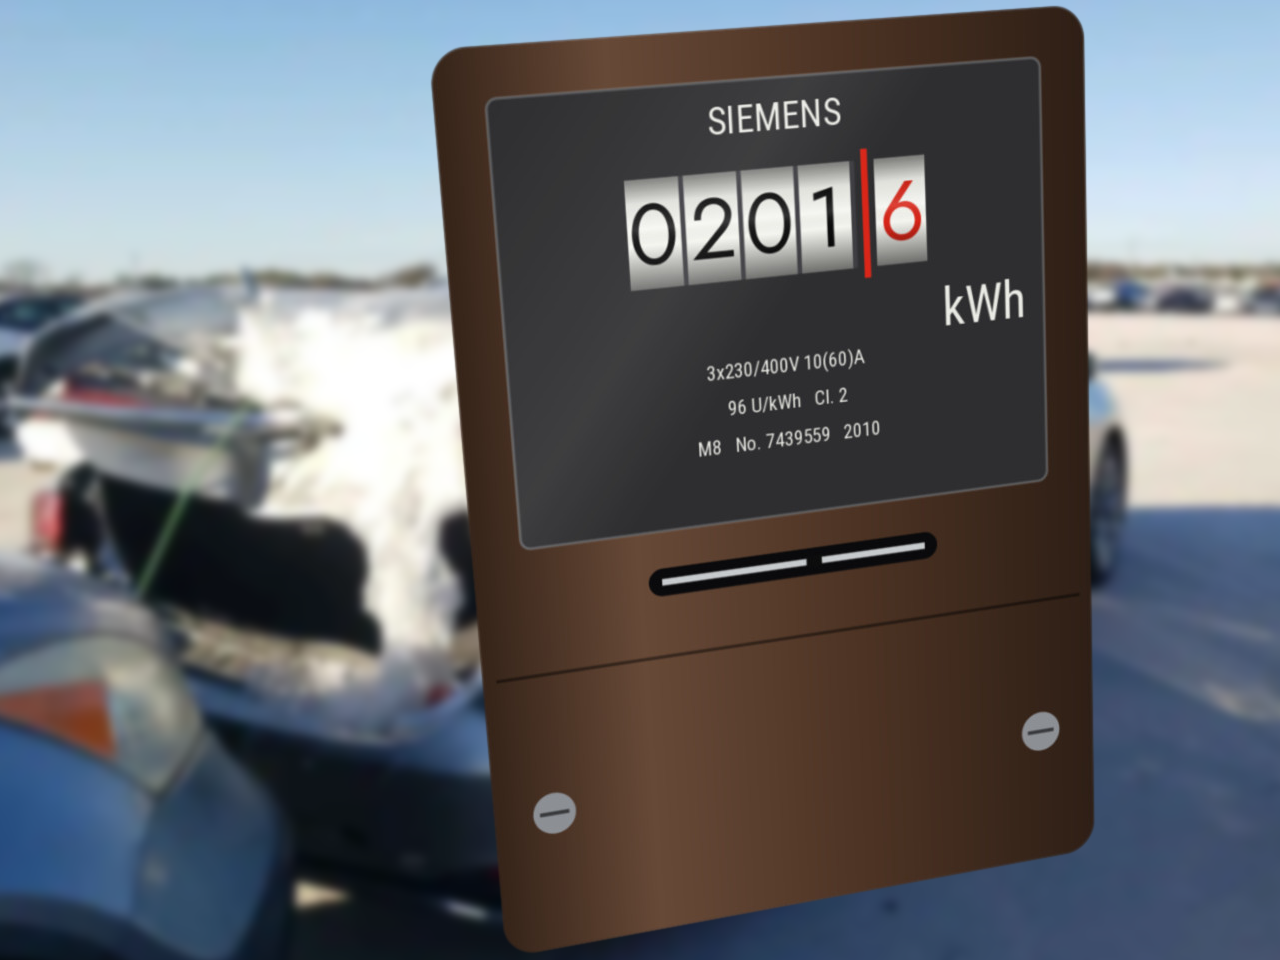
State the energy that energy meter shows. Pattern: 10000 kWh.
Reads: 201.6 kWh
